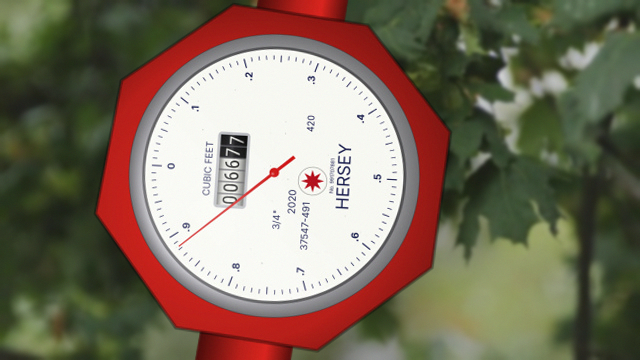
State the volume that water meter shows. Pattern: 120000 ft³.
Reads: 6676.88 ft³
